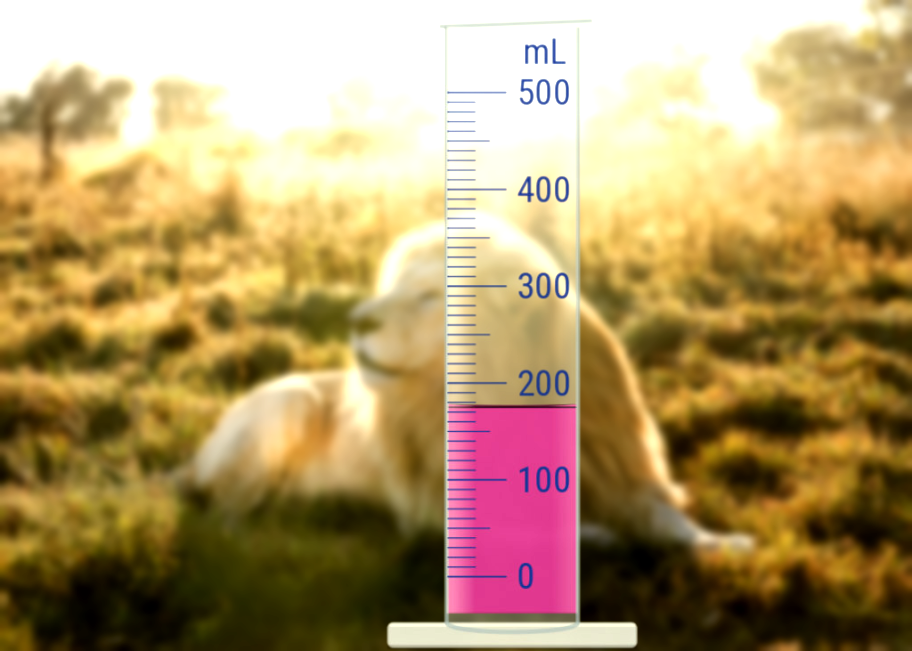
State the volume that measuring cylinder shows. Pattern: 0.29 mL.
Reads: 175 mL
